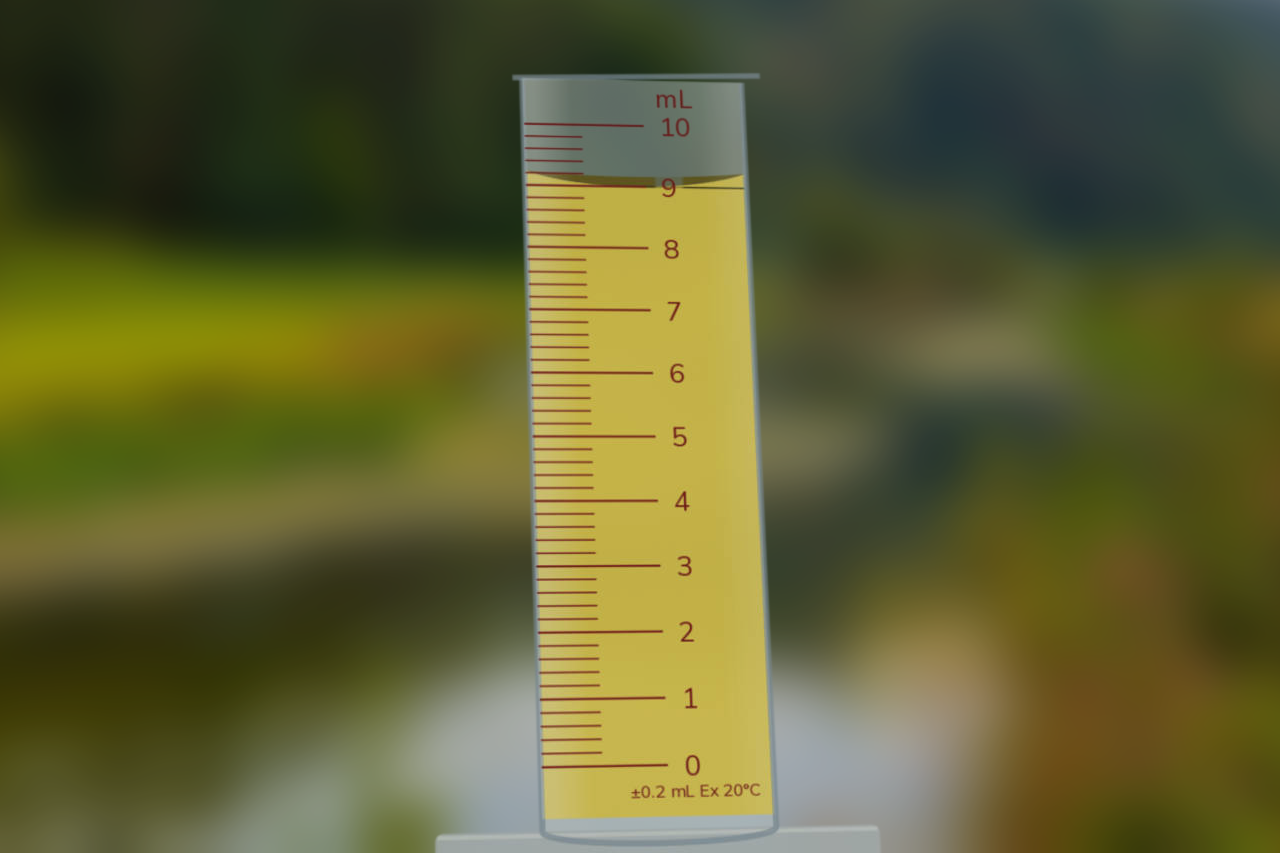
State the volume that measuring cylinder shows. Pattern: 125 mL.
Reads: 9 mL
